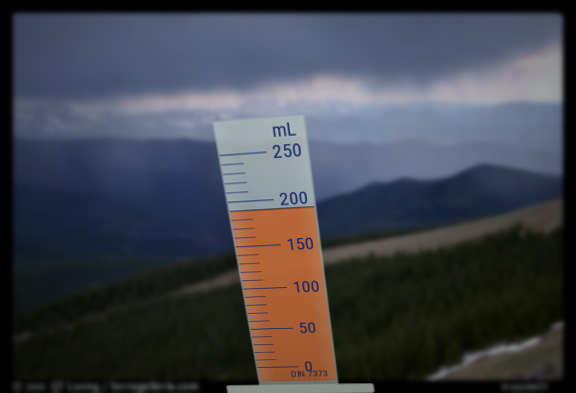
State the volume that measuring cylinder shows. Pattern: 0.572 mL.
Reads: 190 mL
